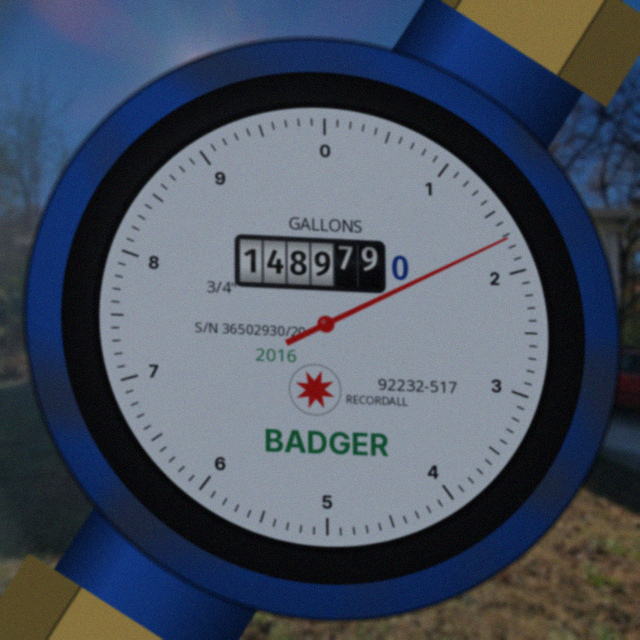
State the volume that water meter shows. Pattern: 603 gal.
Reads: 1489791.7 gal
